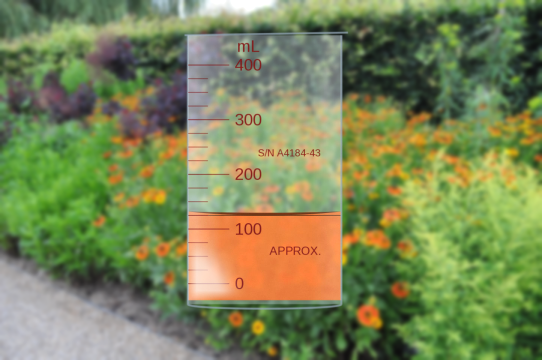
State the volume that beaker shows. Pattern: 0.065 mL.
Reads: 125 mL
